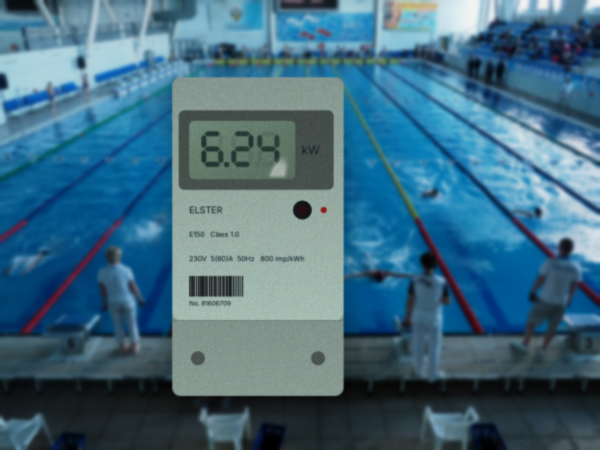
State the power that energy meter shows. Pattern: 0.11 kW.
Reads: 6.24 kW
